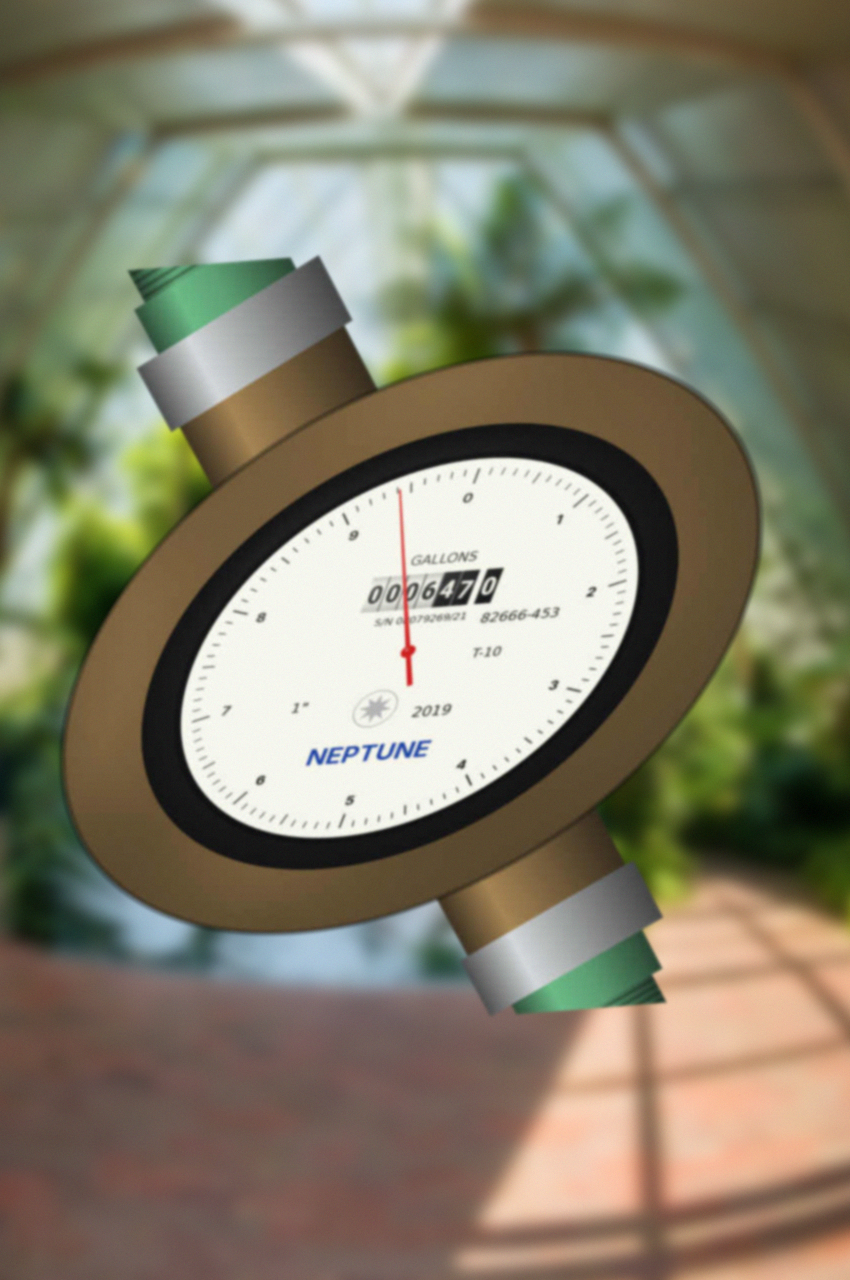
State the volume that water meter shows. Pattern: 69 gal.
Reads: 6469.4 gal
